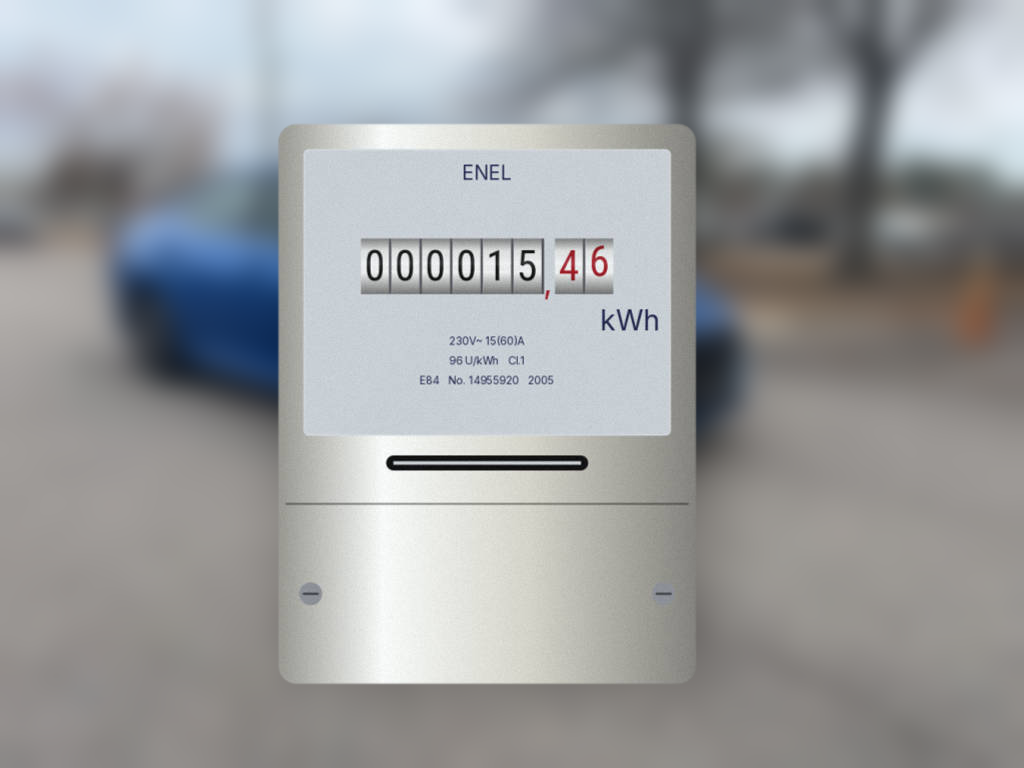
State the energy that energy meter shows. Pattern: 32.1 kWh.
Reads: 15.46 kWh
